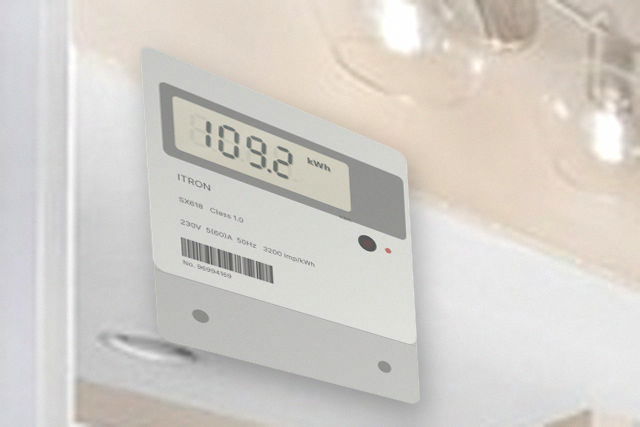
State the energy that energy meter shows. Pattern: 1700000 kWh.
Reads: 109.2 kWh
